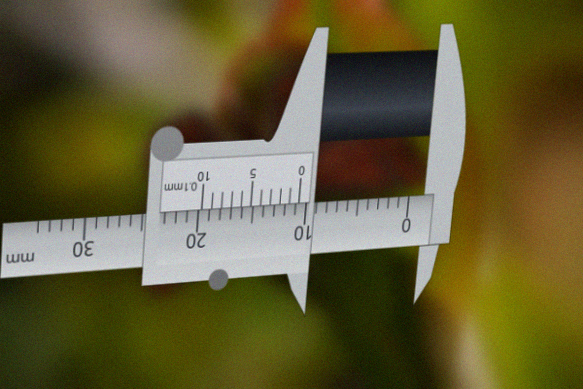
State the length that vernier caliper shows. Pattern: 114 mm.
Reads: 10.7 mm
